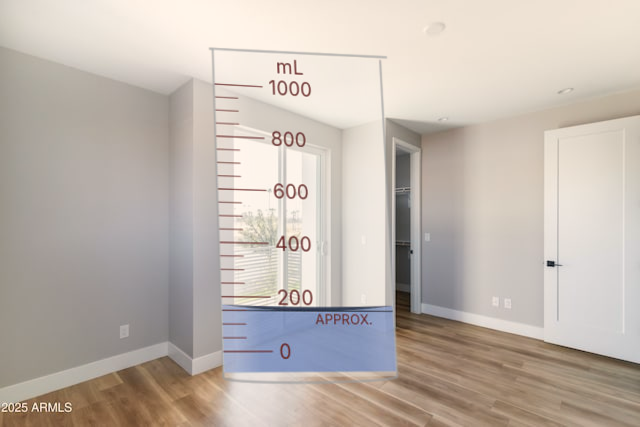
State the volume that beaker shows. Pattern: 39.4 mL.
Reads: 150 mL
